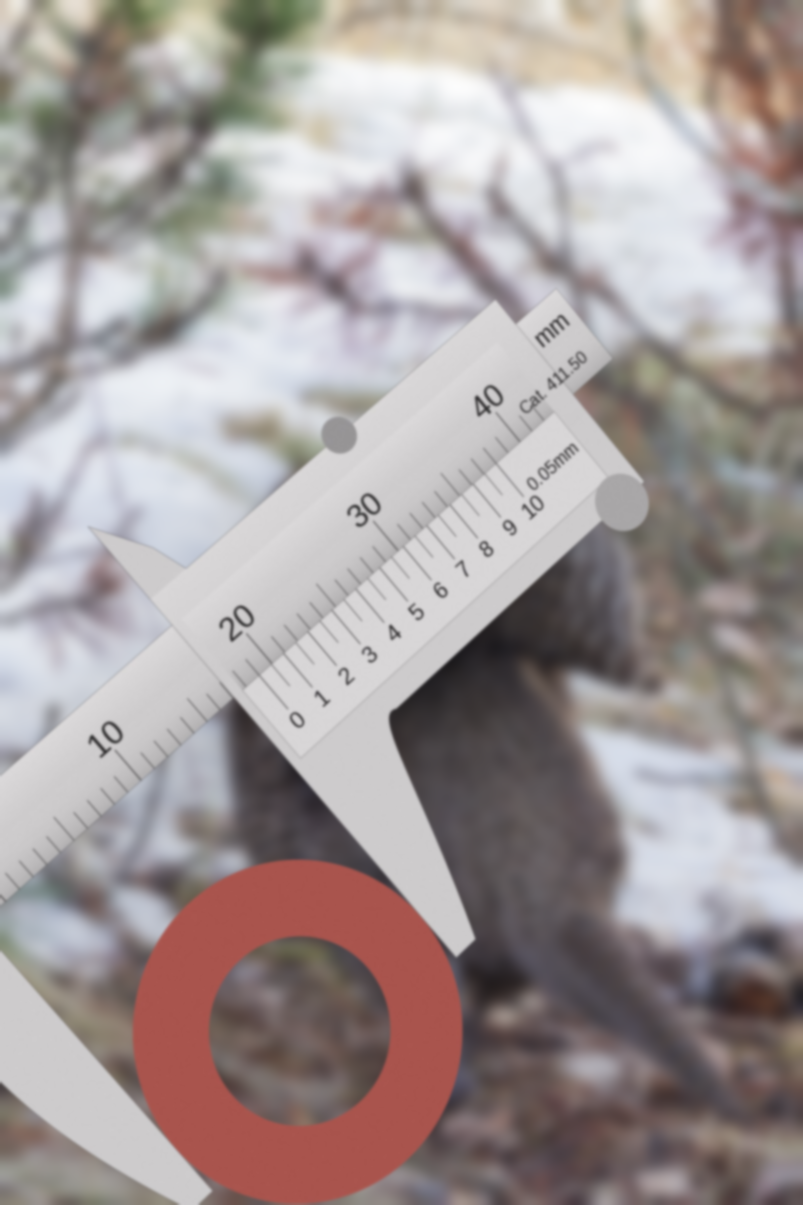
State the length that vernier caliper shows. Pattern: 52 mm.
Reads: 19.0 mm
